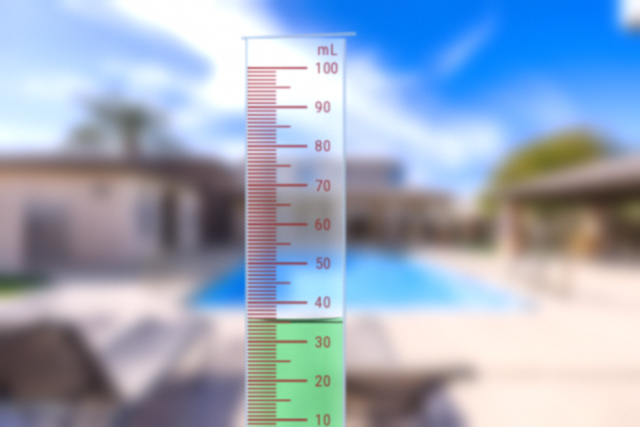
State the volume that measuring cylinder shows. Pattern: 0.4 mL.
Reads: 35 mL
